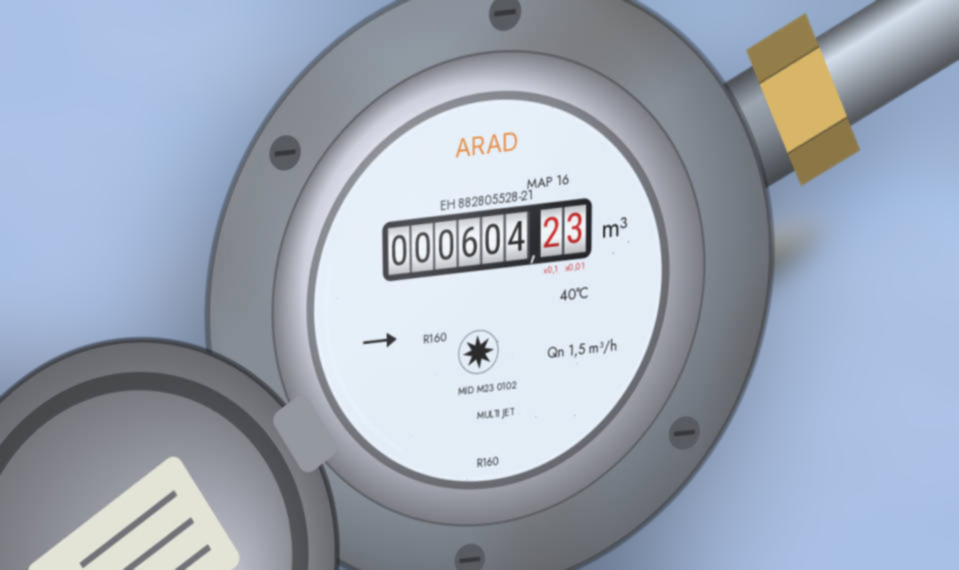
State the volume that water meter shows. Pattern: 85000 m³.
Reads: 604.23 m³
